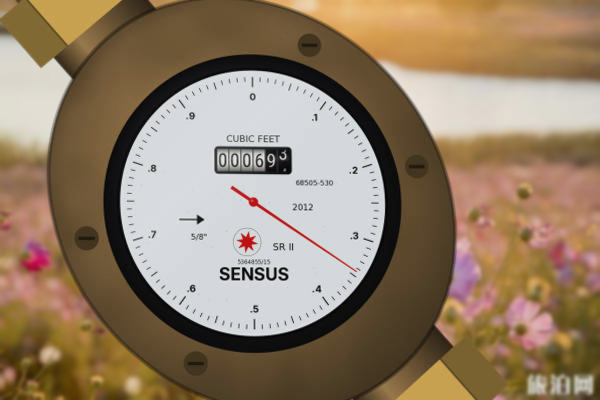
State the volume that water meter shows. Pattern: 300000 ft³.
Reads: 693.34 ft³
